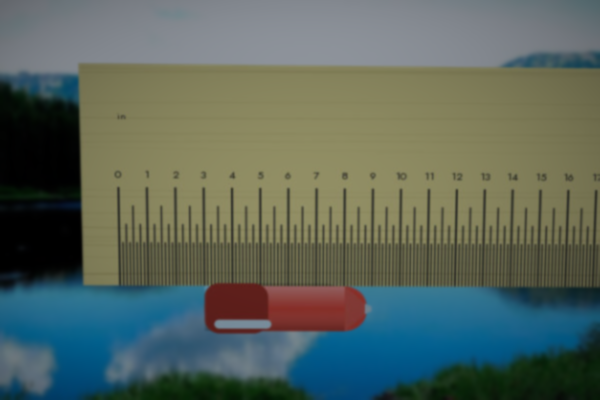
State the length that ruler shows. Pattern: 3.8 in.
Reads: 6 in
